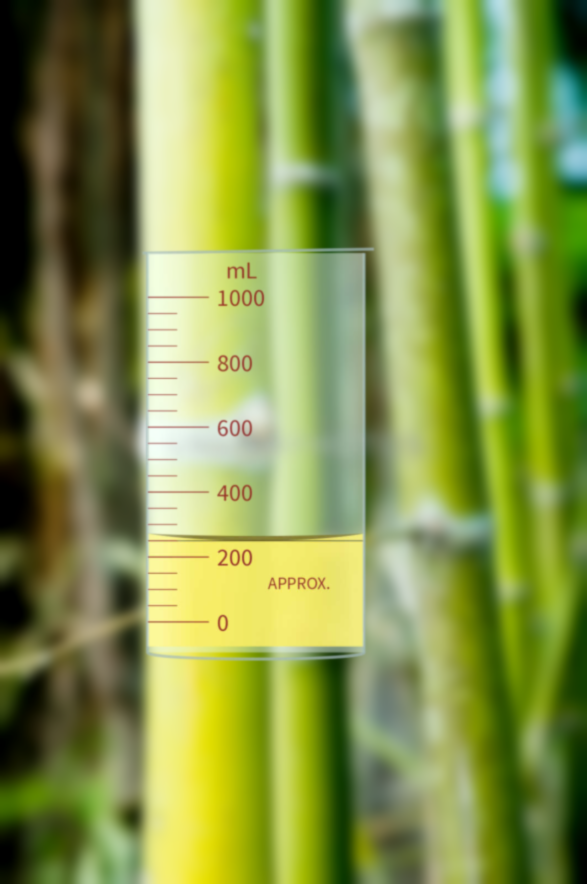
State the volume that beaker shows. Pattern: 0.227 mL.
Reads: 250 mL
